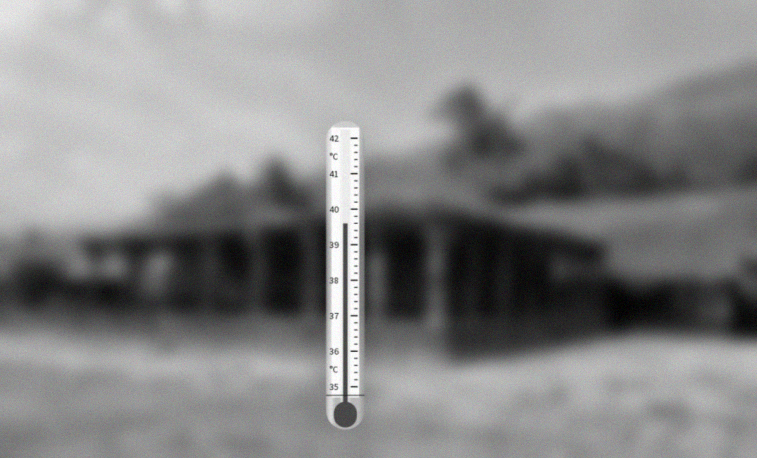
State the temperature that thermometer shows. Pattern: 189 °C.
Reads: 39.6 °C
